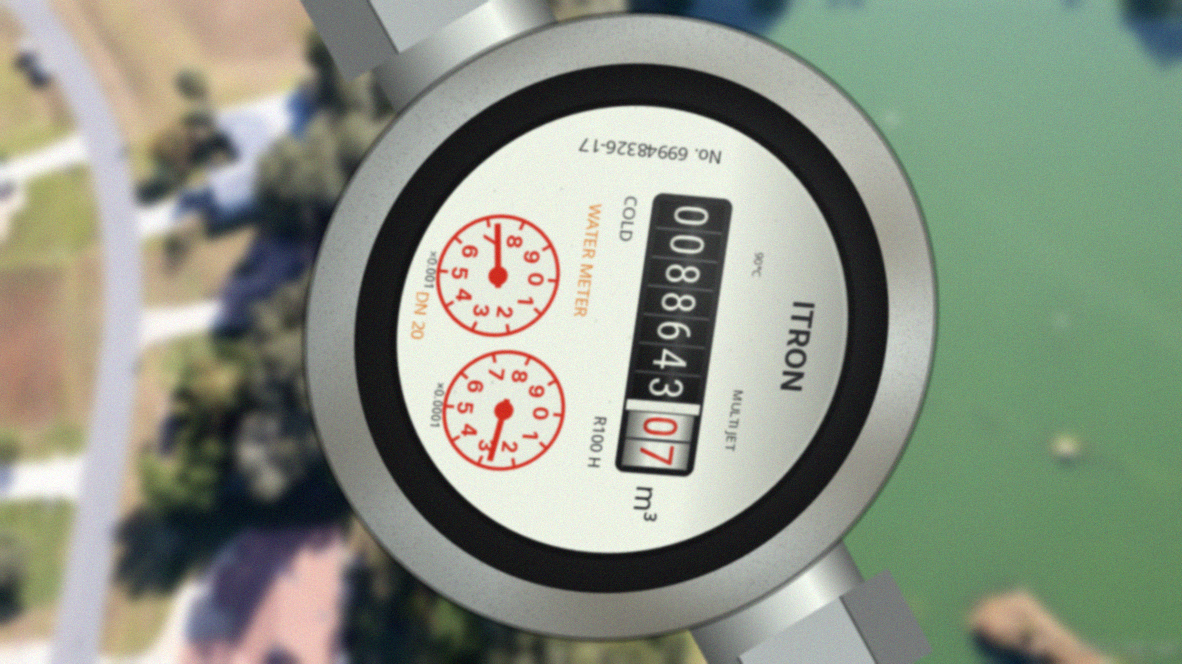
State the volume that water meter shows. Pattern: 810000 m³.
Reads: 88643.0772 m³
